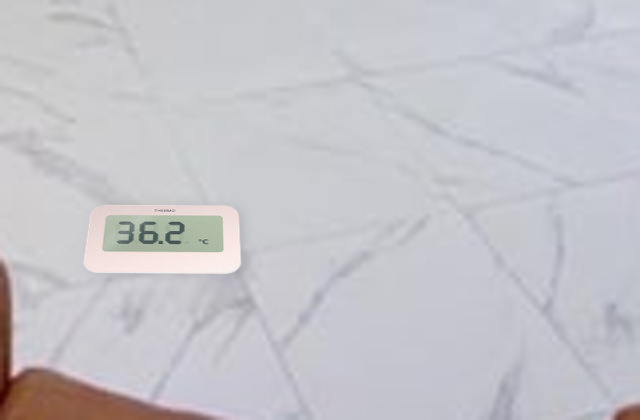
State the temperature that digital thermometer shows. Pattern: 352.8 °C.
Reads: 36.2 °C
